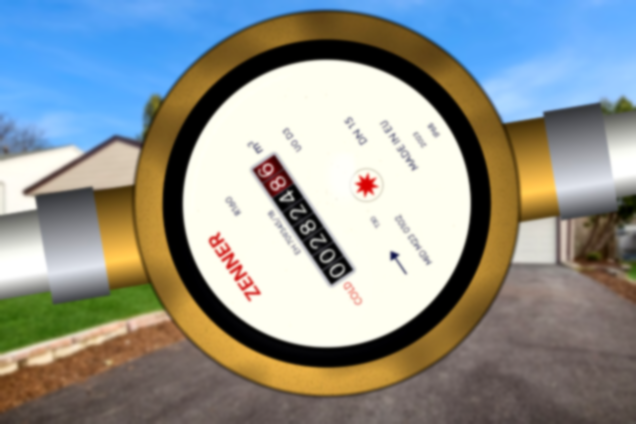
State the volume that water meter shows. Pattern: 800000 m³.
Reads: 2824.86 m³
